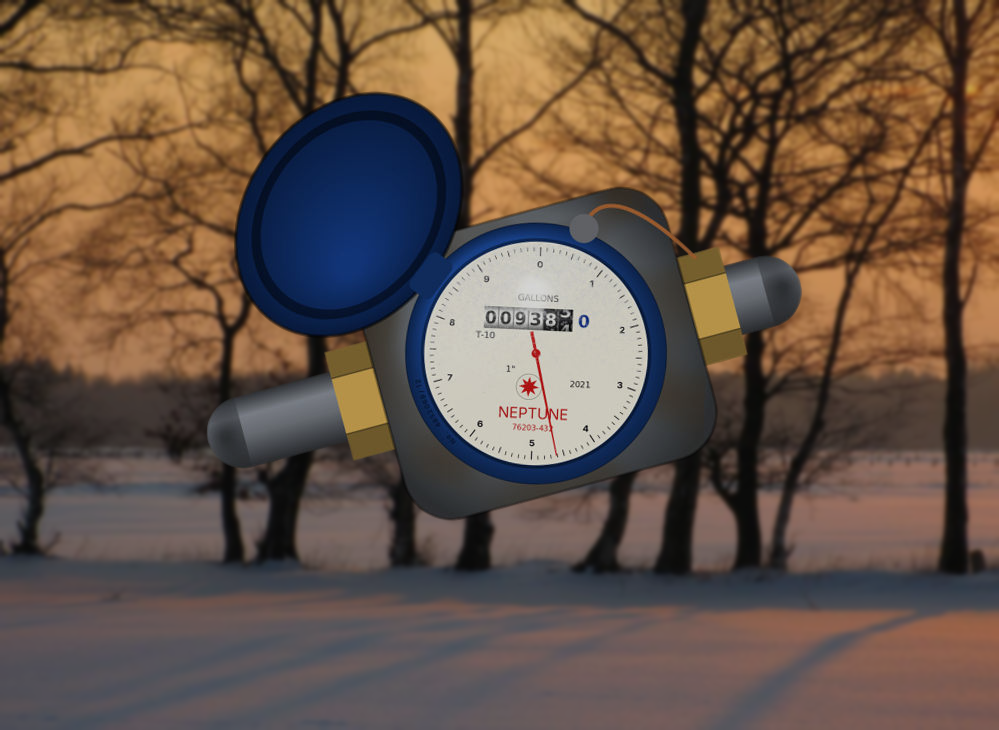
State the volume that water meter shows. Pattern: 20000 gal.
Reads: 93834.6 gal
